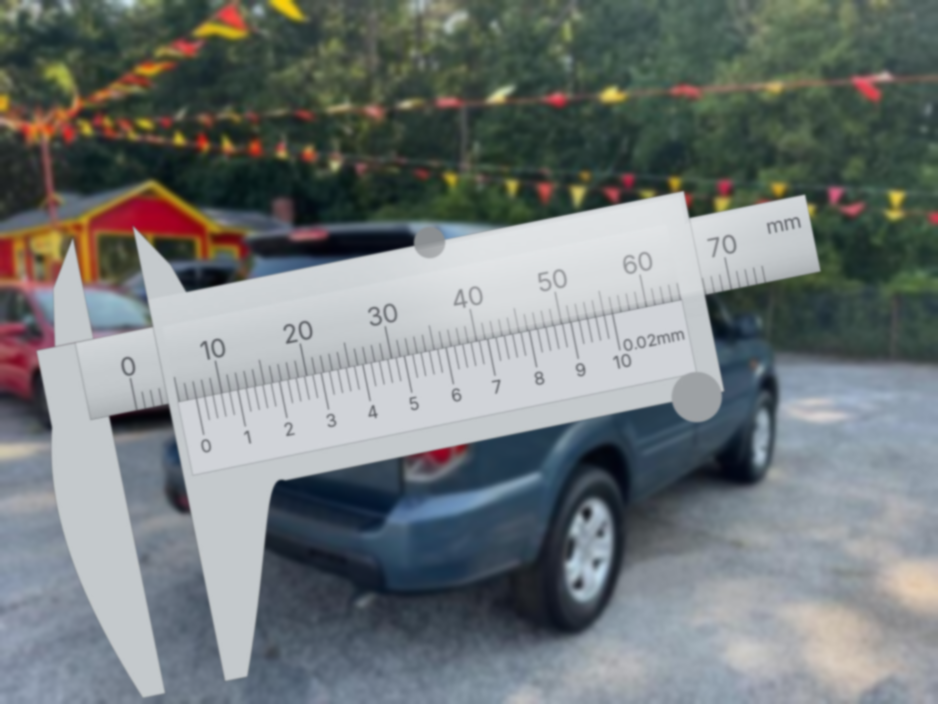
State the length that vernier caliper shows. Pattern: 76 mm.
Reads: 7.0 mm
